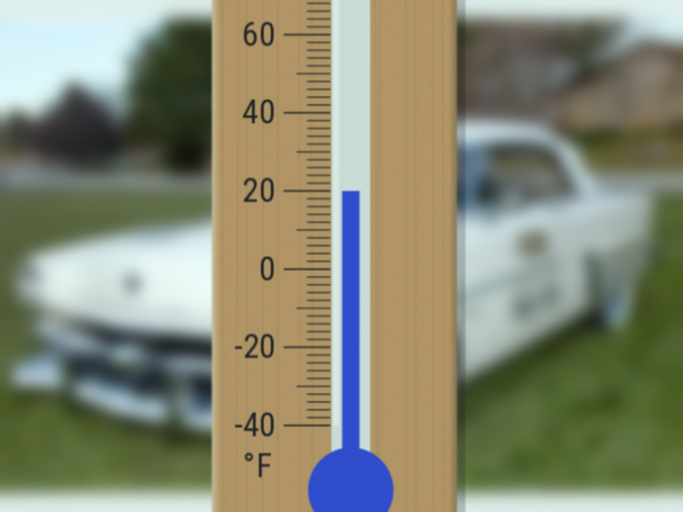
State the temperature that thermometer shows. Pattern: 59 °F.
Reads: 20 °F
